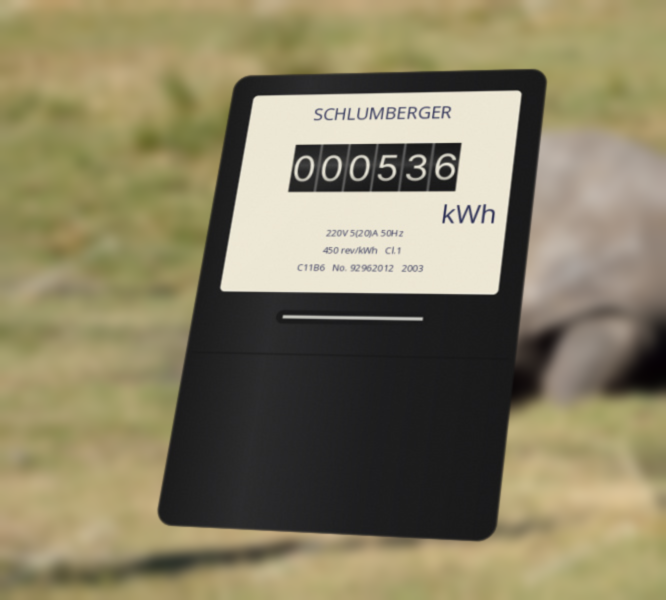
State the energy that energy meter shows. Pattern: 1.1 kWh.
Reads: 536 kWh
